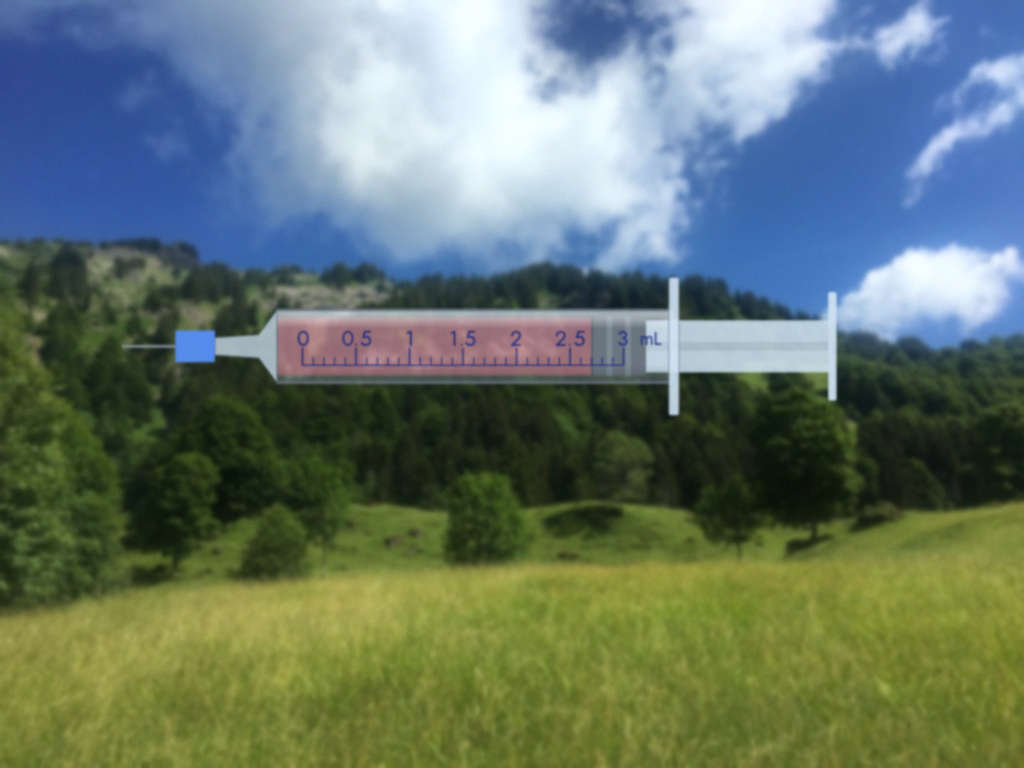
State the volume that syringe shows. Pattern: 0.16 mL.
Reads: 2.7 mL
